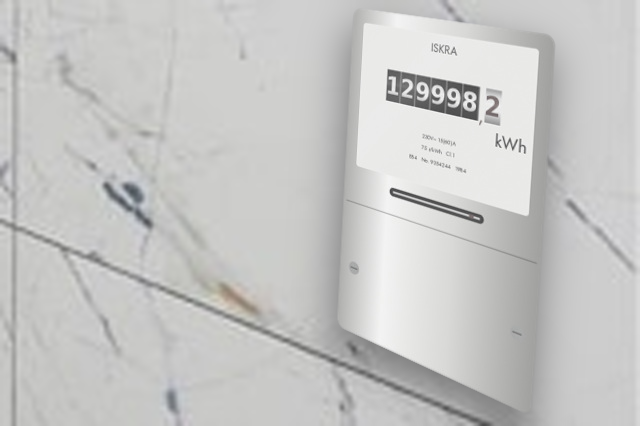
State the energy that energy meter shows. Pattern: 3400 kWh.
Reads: 129998.2 kWh
